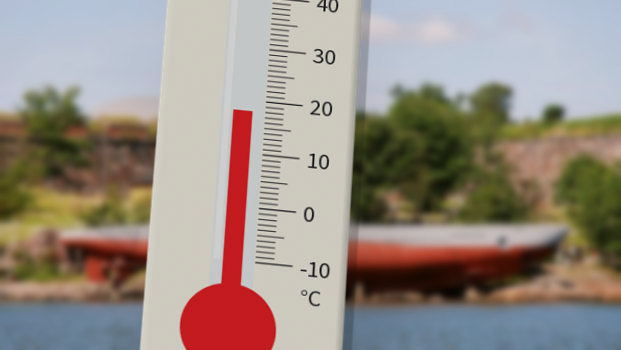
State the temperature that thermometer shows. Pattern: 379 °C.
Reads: 18 °C
